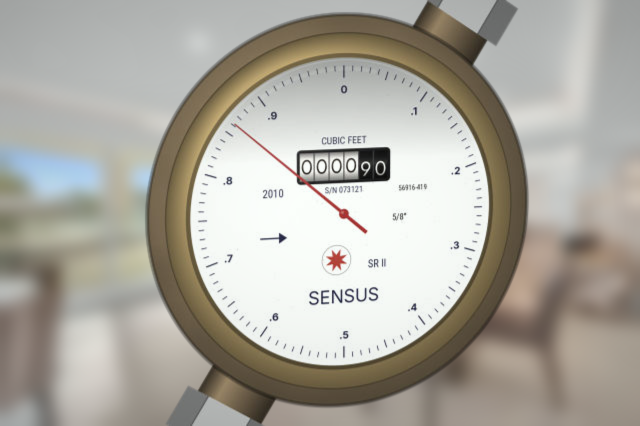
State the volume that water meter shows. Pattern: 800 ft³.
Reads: 89.86 ft³
